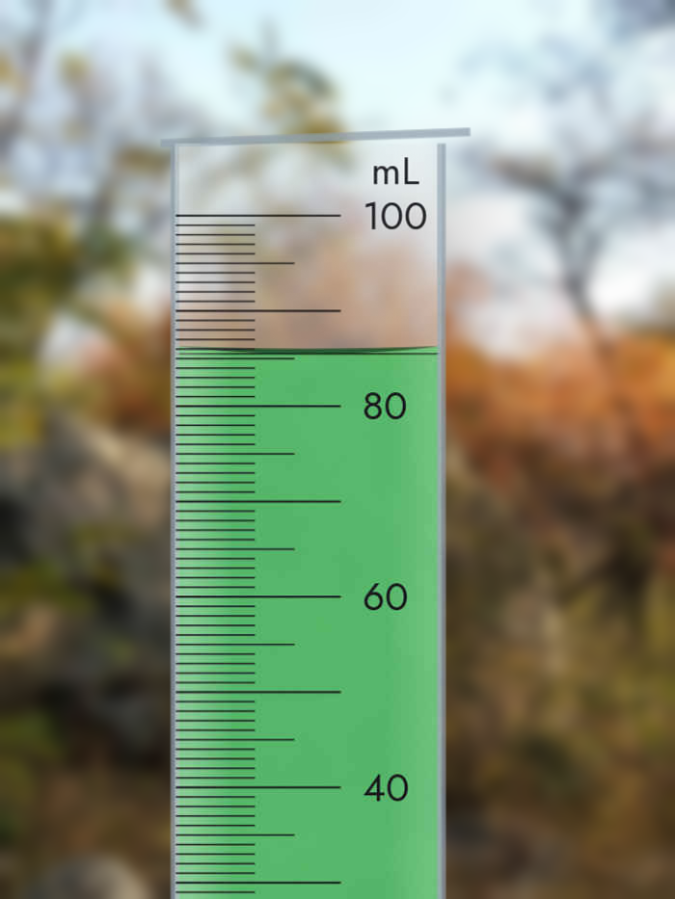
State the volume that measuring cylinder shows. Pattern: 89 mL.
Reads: 85.5 mL
